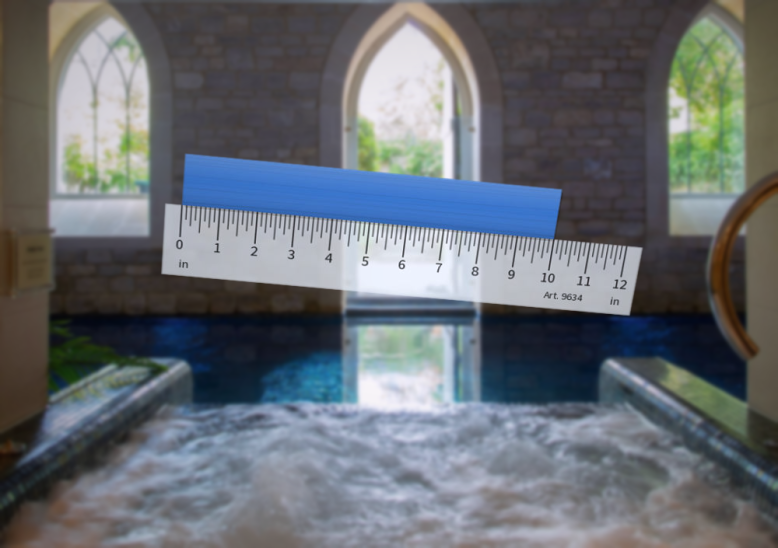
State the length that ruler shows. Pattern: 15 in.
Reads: 10 in
